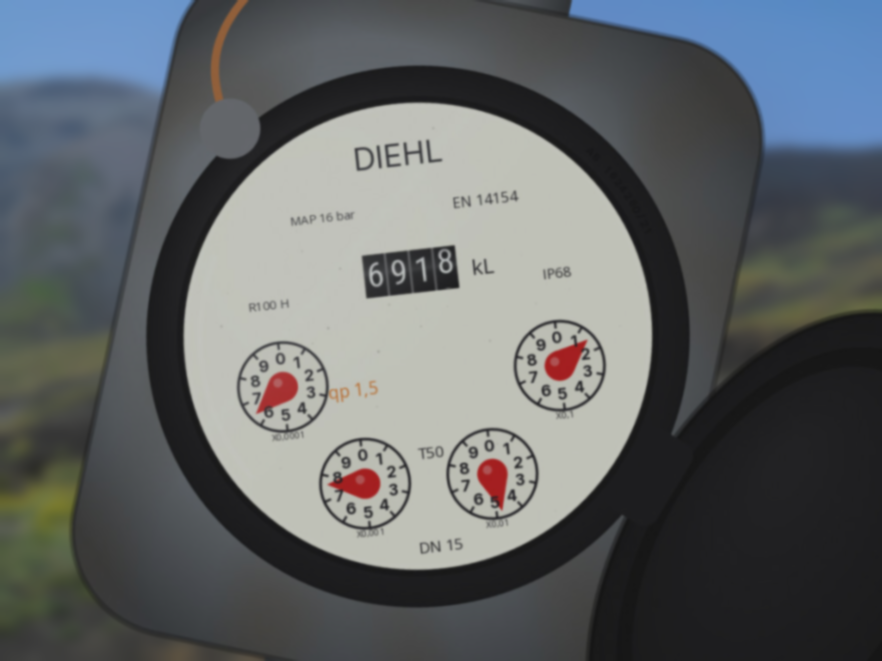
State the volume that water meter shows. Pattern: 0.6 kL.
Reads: 6918.1476 kL
